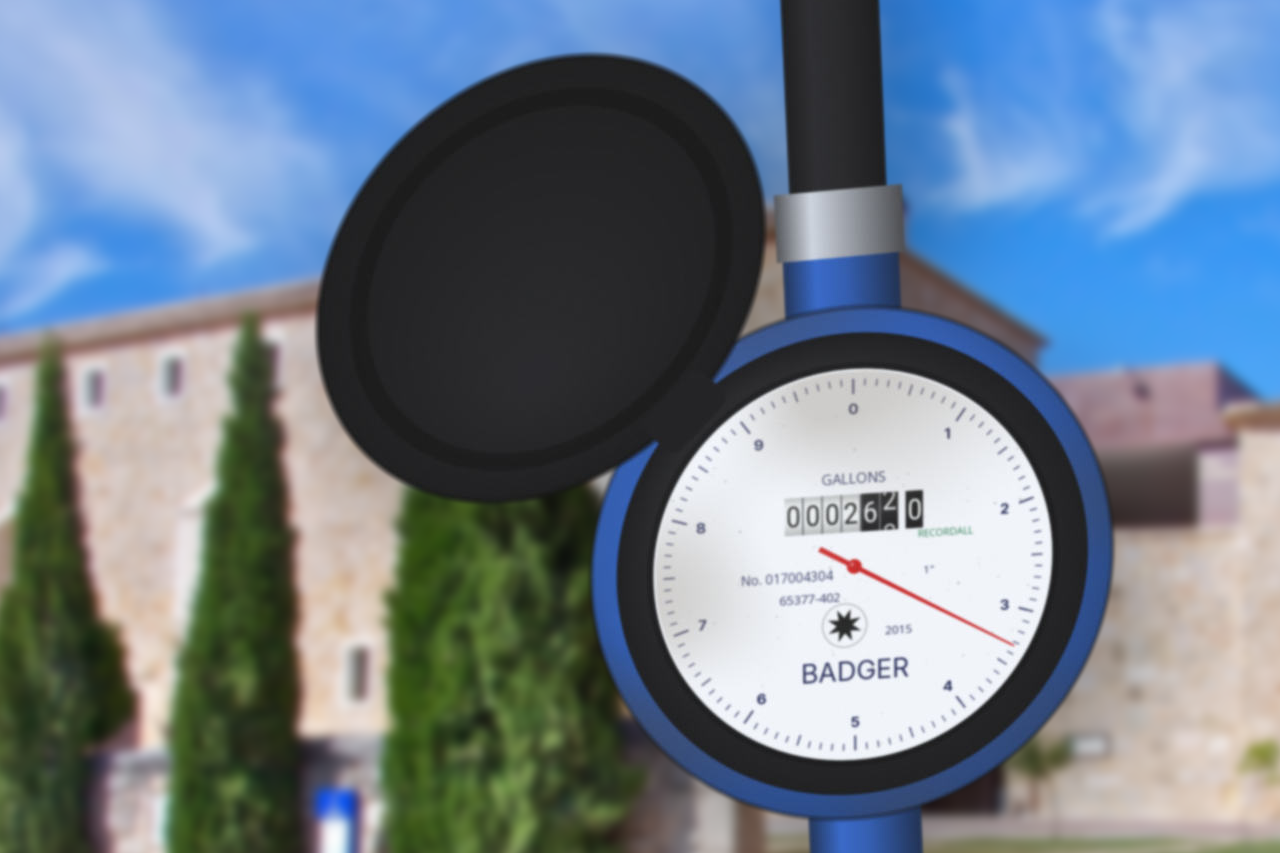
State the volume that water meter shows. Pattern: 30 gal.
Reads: 2623.3 gal
